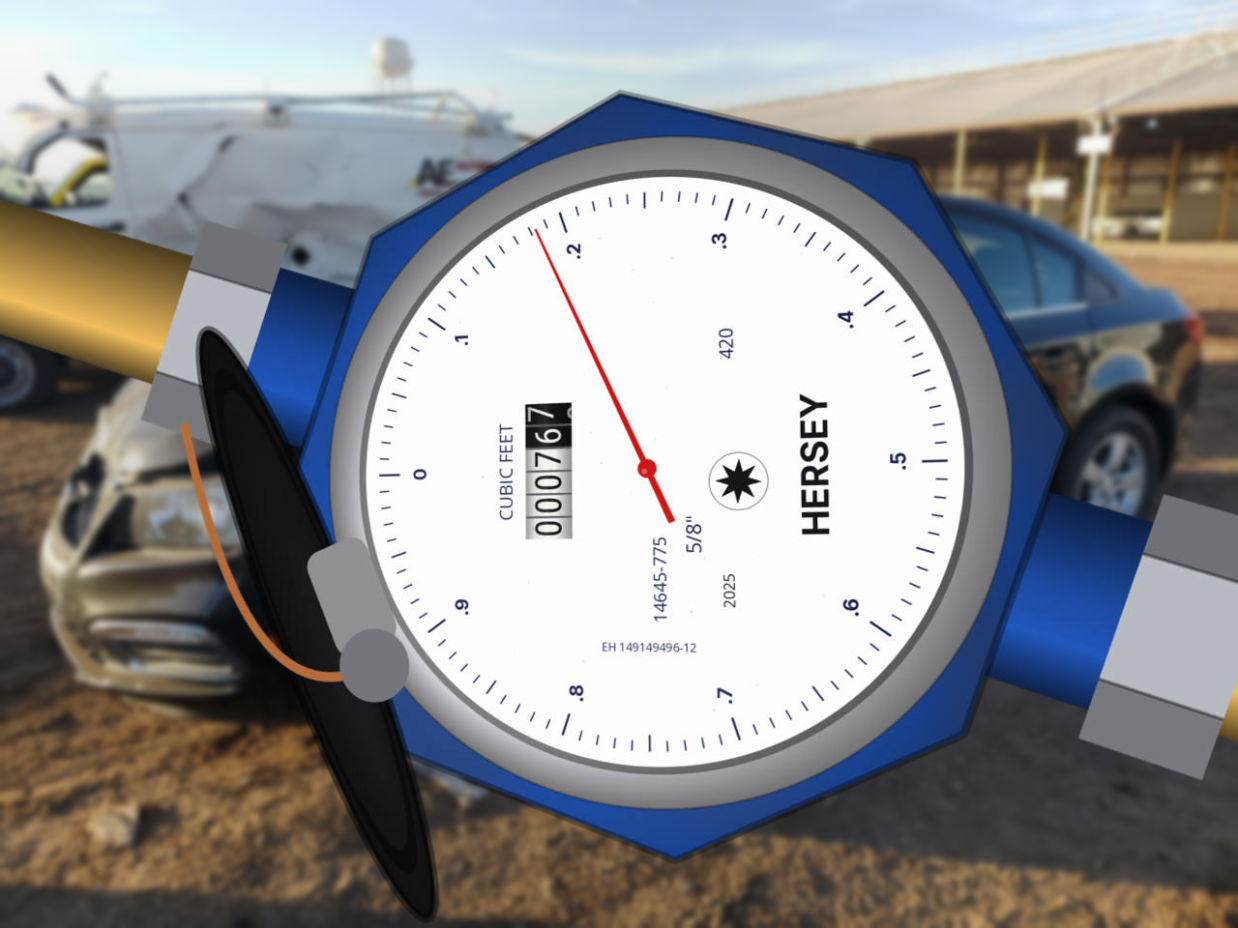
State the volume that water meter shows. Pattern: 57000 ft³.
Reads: 767.18 ft³
